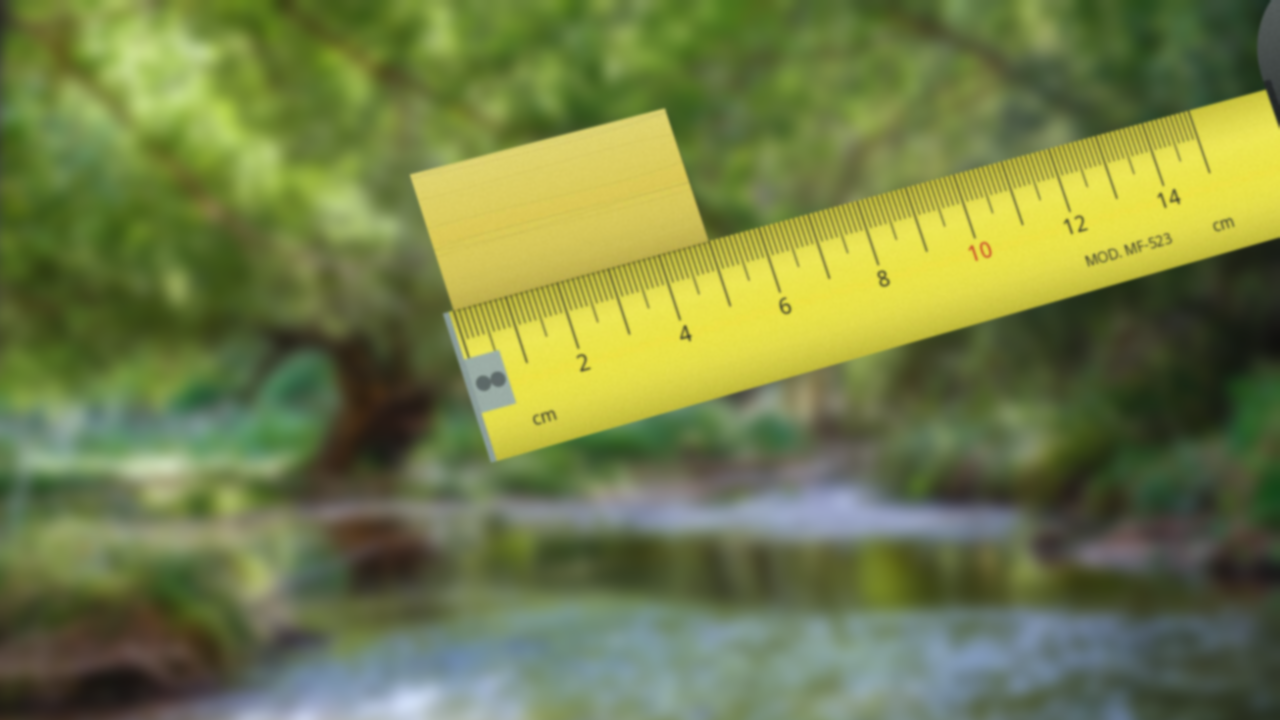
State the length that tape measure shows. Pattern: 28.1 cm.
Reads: 5 cm
